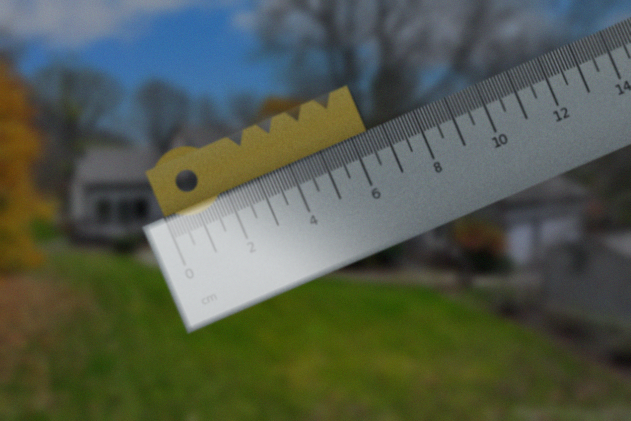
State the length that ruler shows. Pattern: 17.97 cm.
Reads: 6.5 cm
